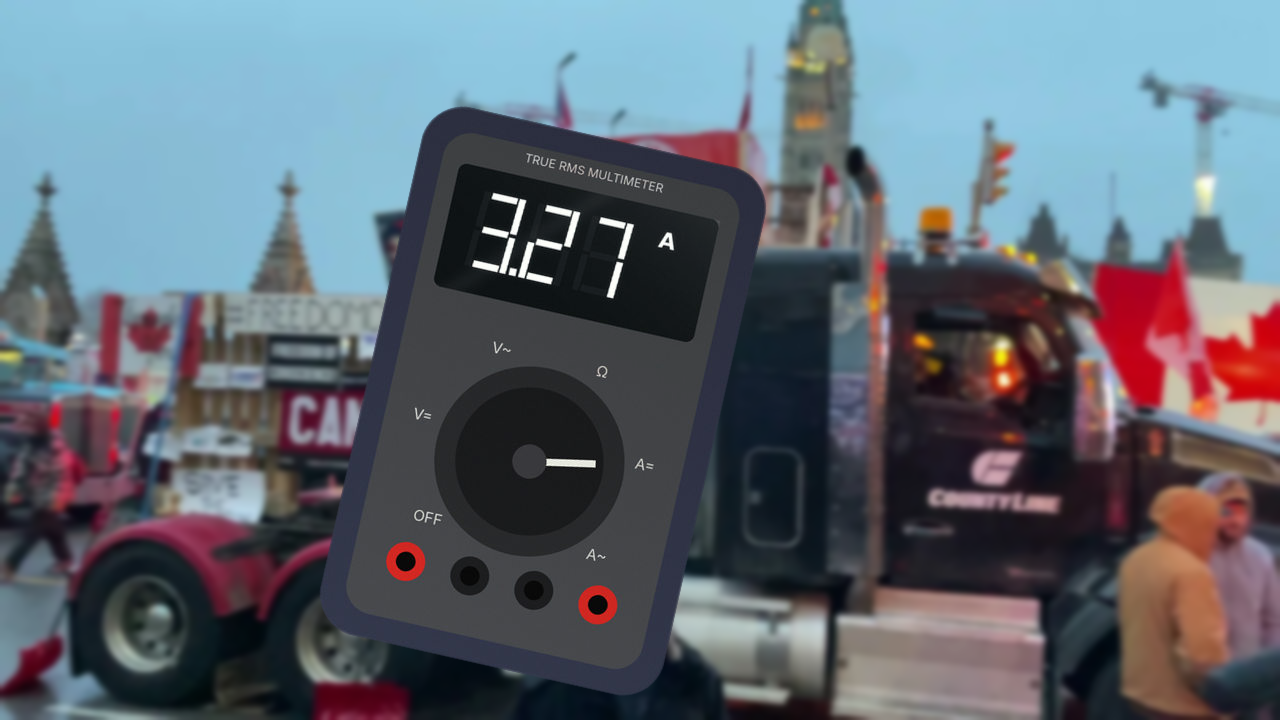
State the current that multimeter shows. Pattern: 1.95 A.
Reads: 3.27 A
